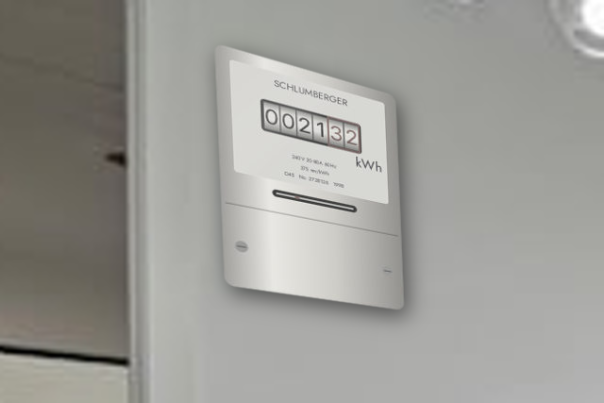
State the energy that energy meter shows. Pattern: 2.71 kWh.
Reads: 21.32 kWh
